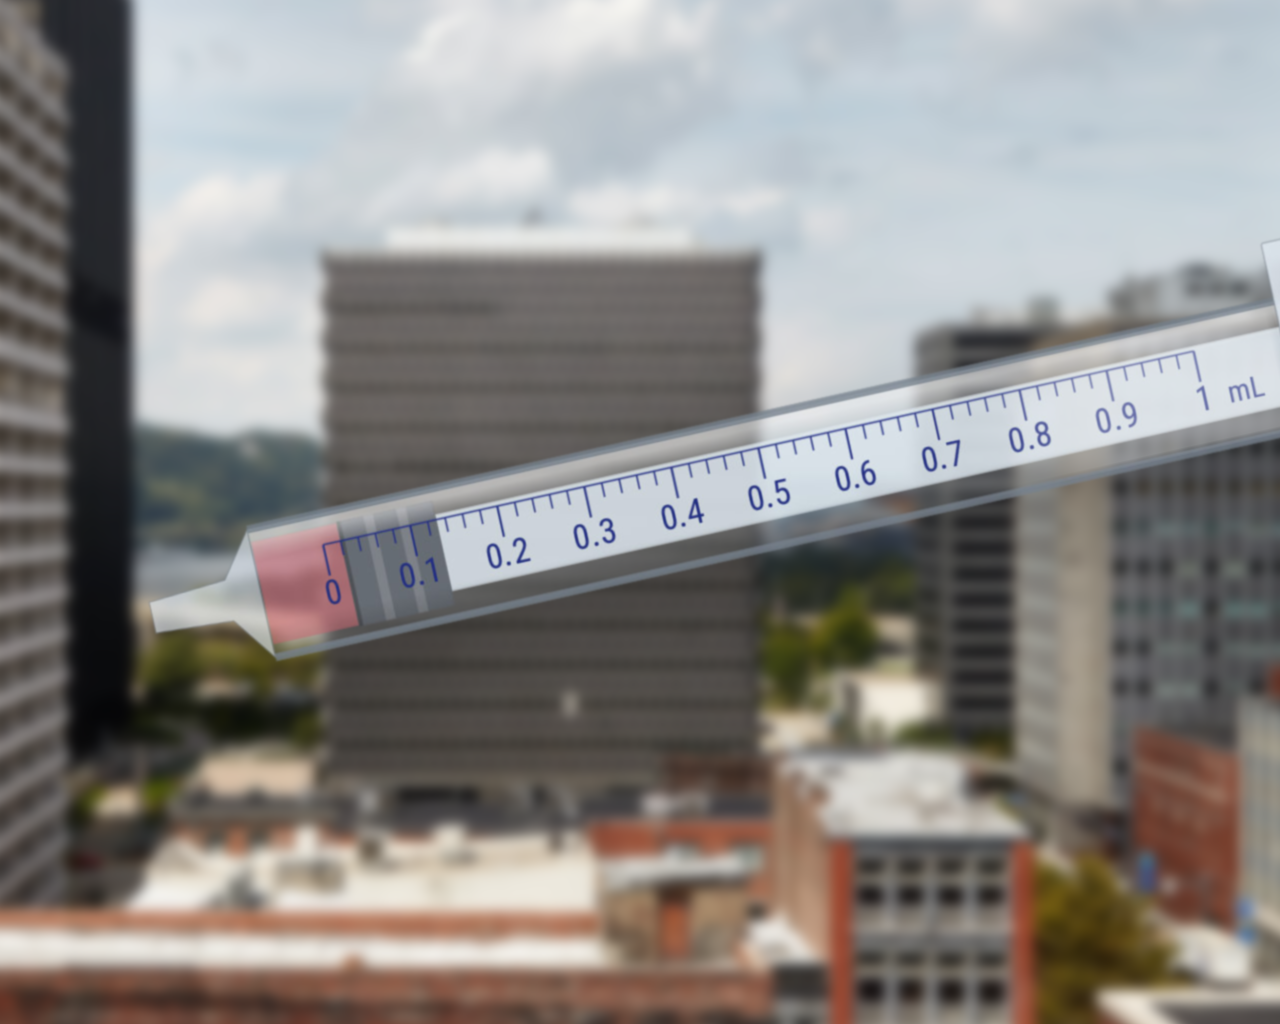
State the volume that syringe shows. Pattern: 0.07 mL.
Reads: 0.02 mL
